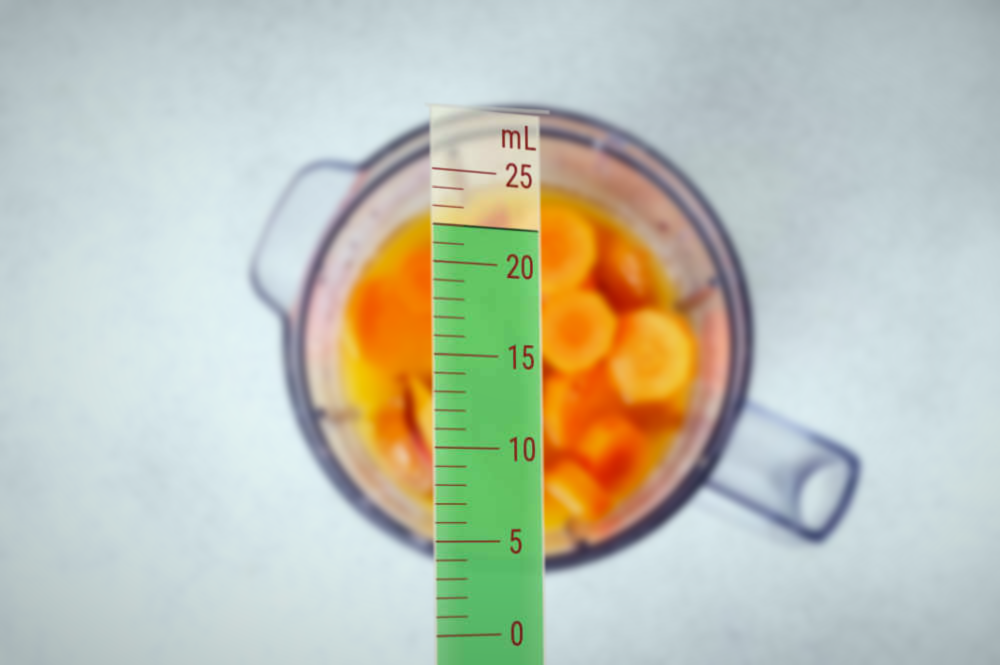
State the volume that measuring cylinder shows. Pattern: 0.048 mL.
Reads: 22 mL
